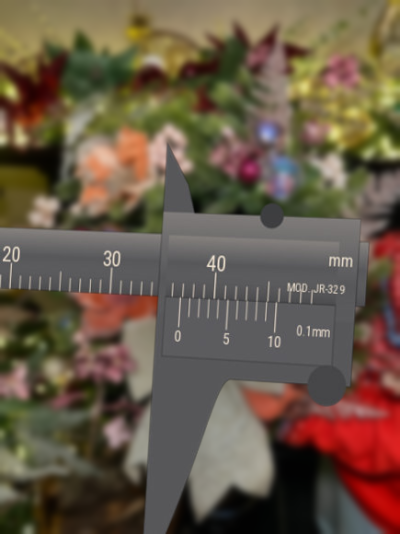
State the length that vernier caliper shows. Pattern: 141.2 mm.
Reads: 36.8 mm
